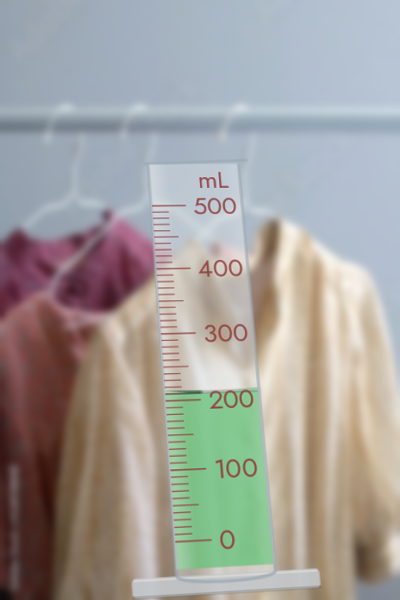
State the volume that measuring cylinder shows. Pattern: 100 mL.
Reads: 210 mL
